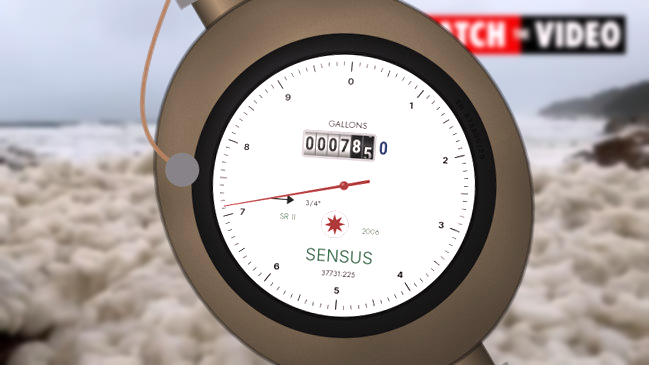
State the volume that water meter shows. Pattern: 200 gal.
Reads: 7847.1 gal
